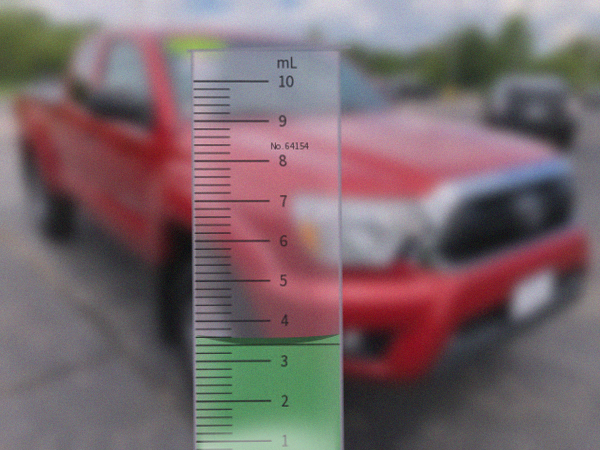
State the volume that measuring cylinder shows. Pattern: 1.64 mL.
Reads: 3.4 mL
